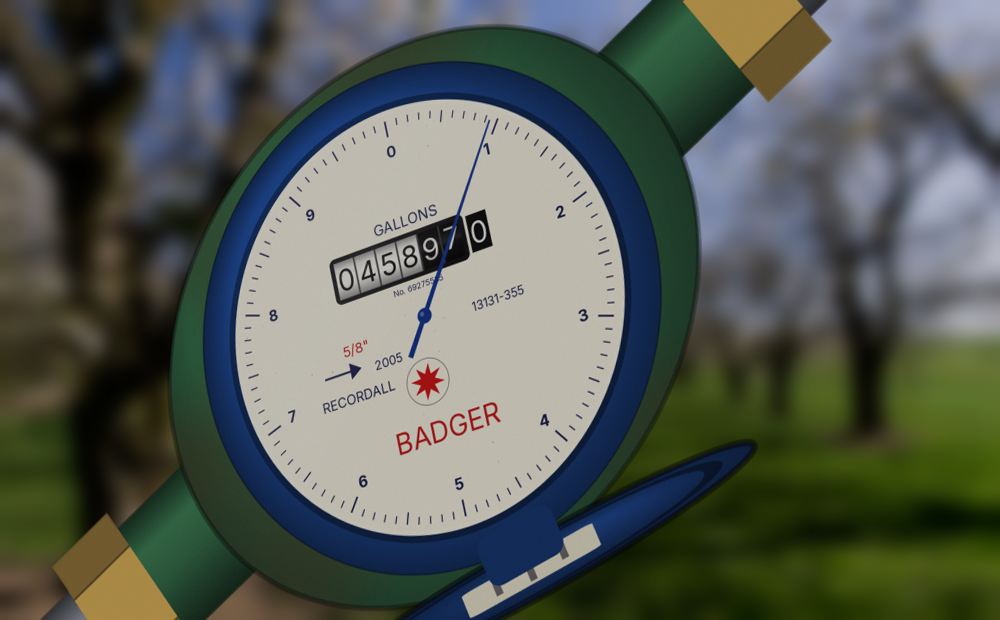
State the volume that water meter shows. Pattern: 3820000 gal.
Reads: 458970.9 gal
